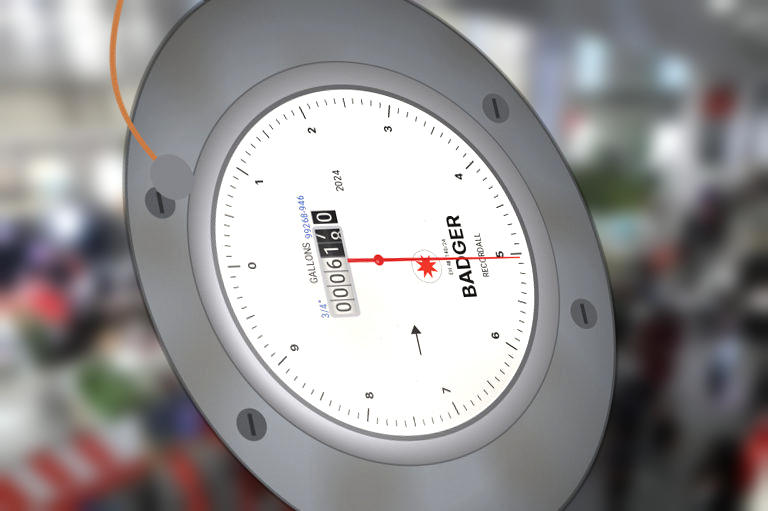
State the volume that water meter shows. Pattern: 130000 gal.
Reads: 6175.0 gal
